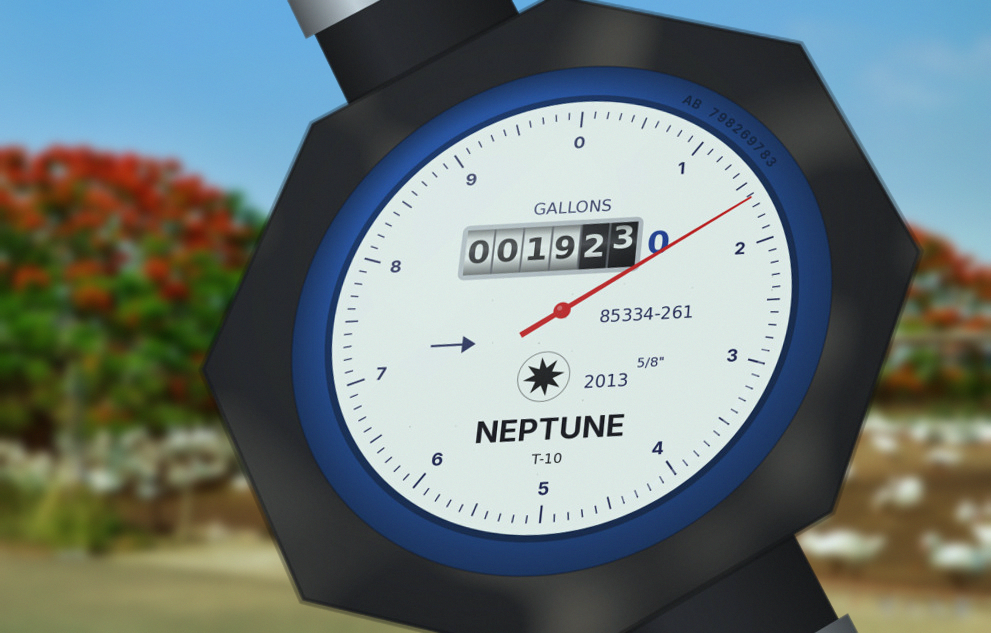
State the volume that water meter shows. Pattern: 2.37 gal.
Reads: 19231.6 gal
